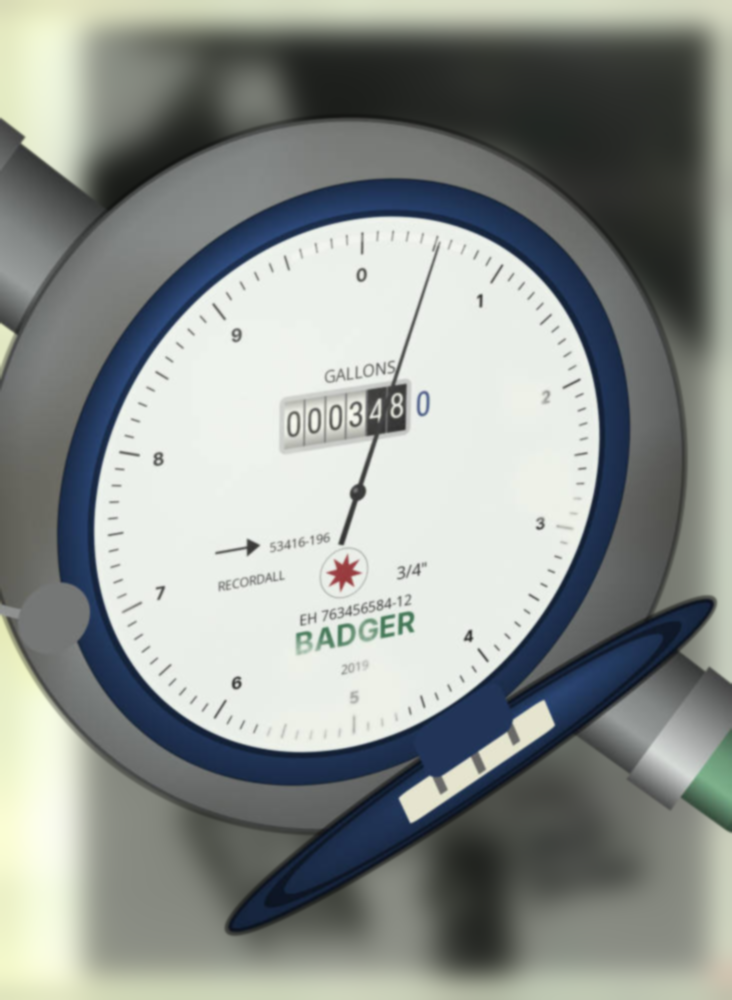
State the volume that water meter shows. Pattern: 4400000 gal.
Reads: 3480.5 gal
